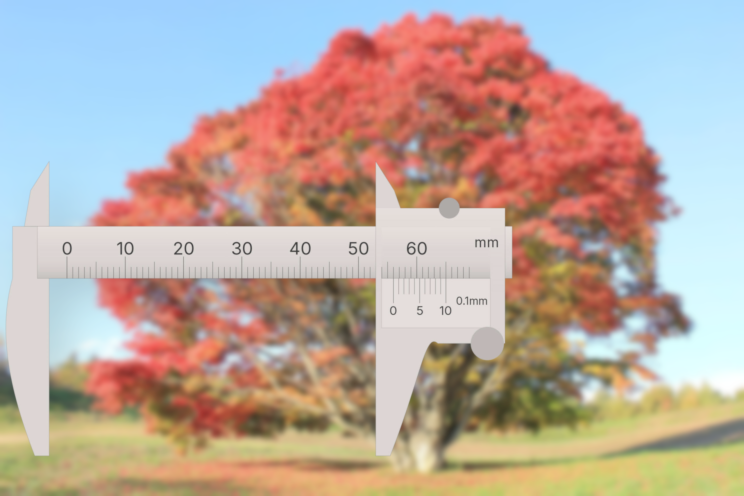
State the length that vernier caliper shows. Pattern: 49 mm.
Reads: 56.0 mm
